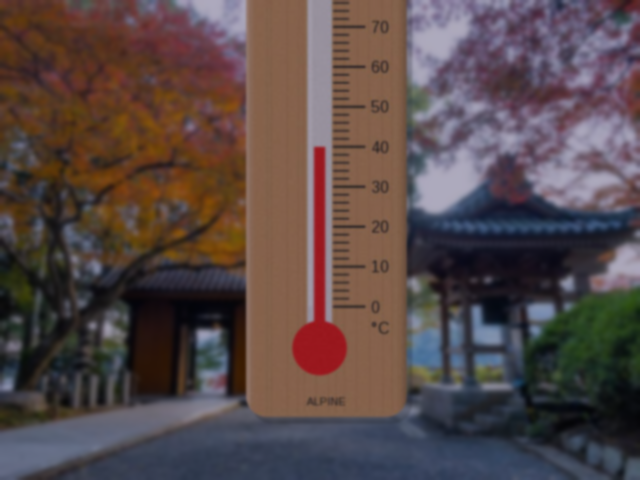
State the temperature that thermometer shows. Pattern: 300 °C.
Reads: 40 °C
